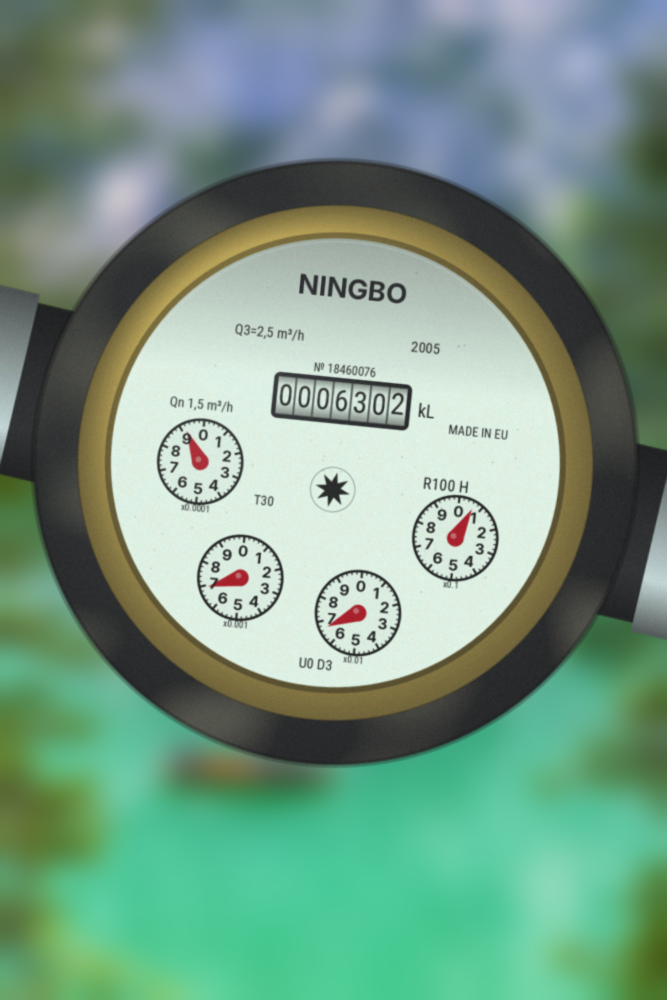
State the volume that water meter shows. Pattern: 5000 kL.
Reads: 6302.0669 kL
